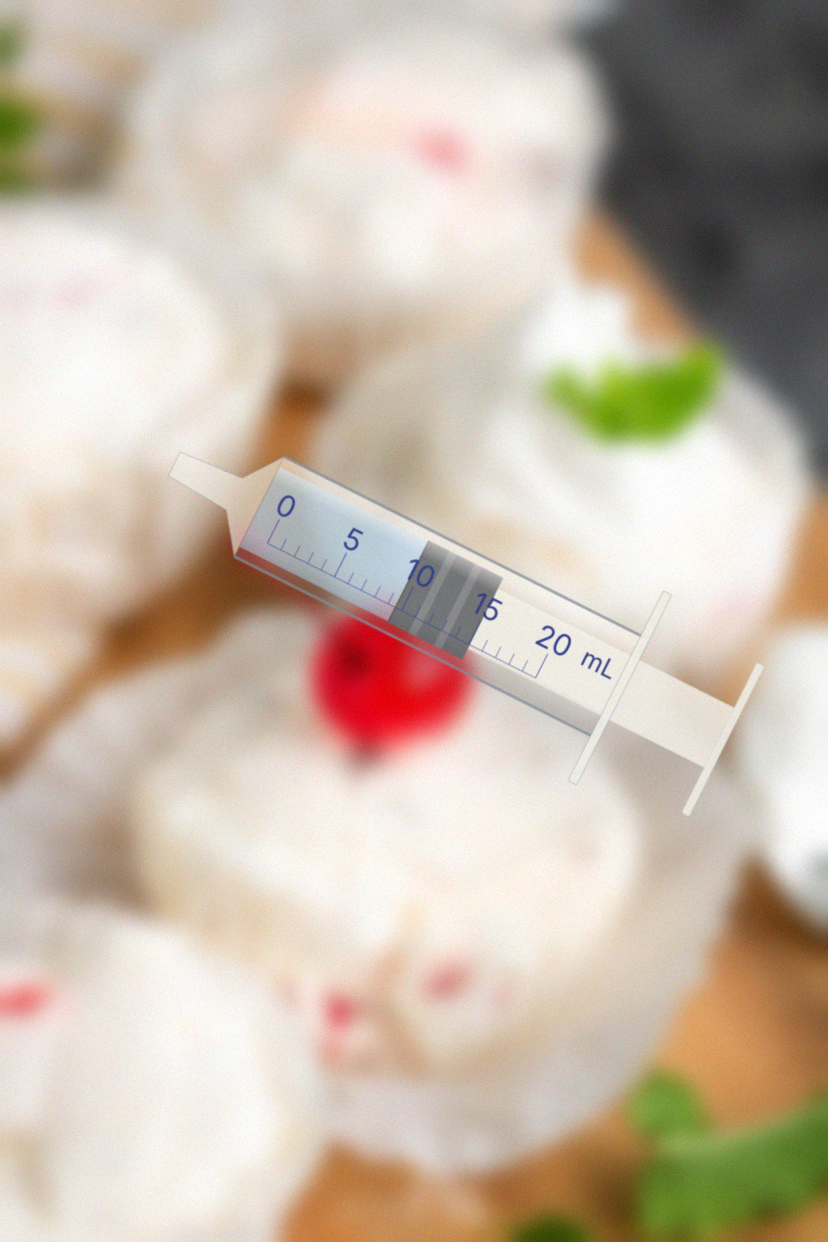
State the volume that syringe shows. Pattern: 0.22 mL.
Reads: 9.5 mL
